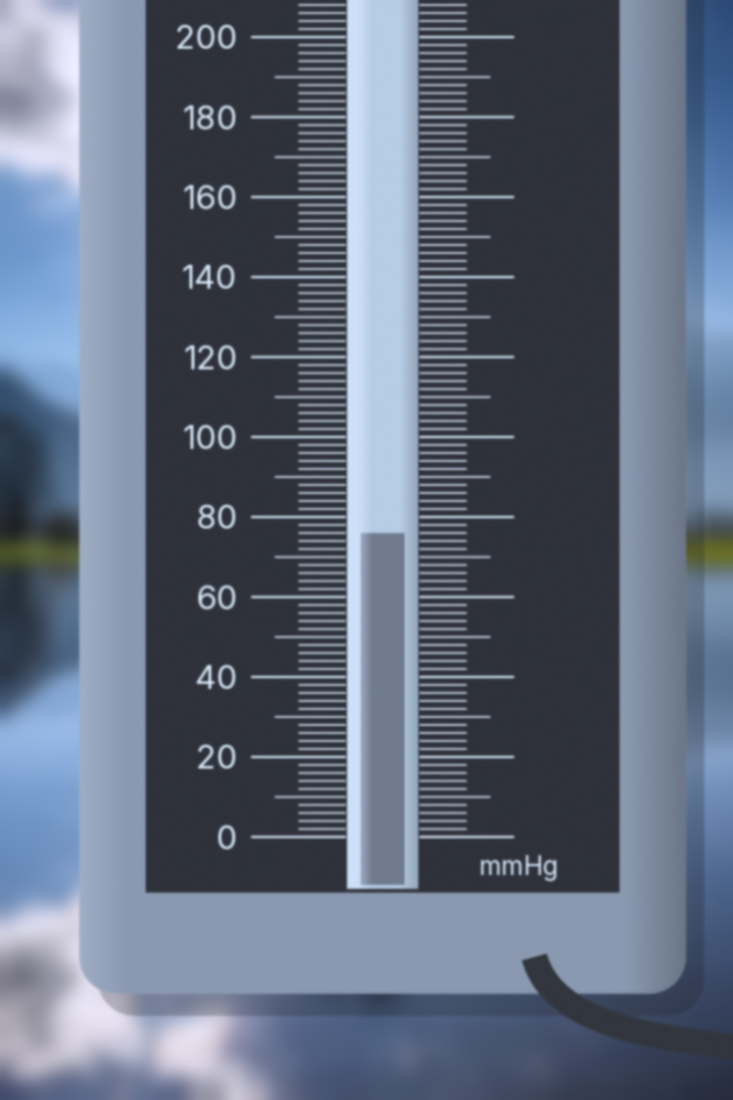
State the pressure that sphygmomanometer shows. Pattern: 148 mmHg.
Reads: 76 mmHg
